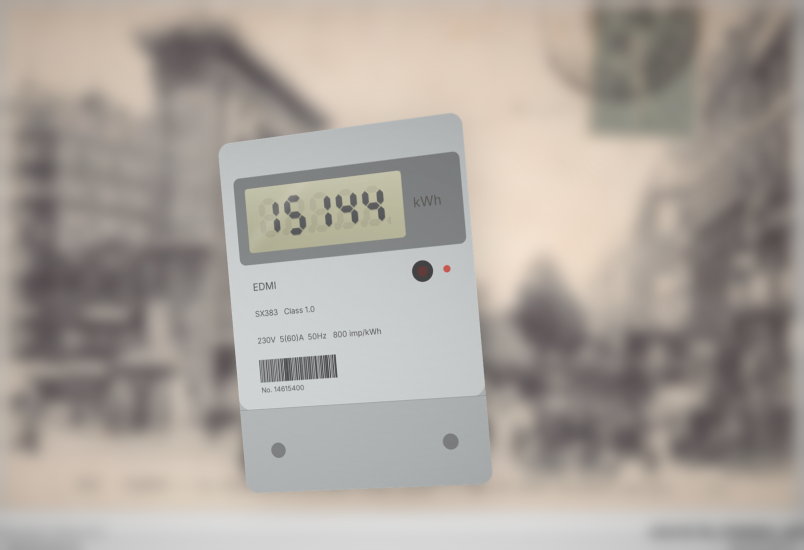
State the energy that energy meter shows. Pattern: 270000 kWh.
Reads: 15144 kWh
